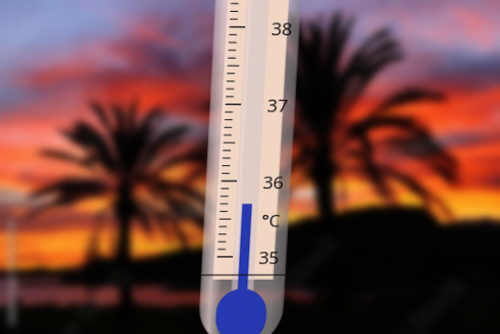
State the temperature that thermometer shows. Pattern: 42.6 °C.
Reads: 35.7 °C
